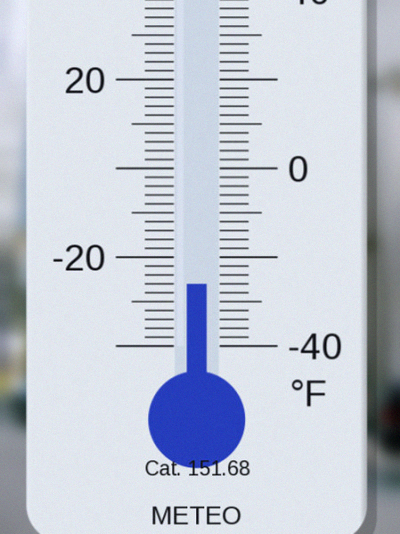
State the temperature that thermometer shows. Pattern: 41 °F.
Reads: -26 °F
